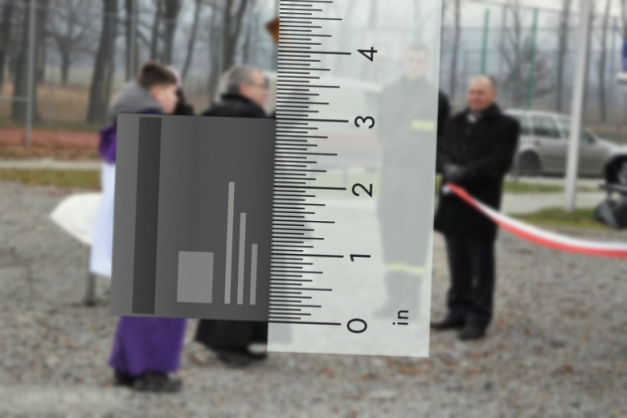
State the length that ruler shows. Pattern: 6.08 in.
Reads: 3 in
